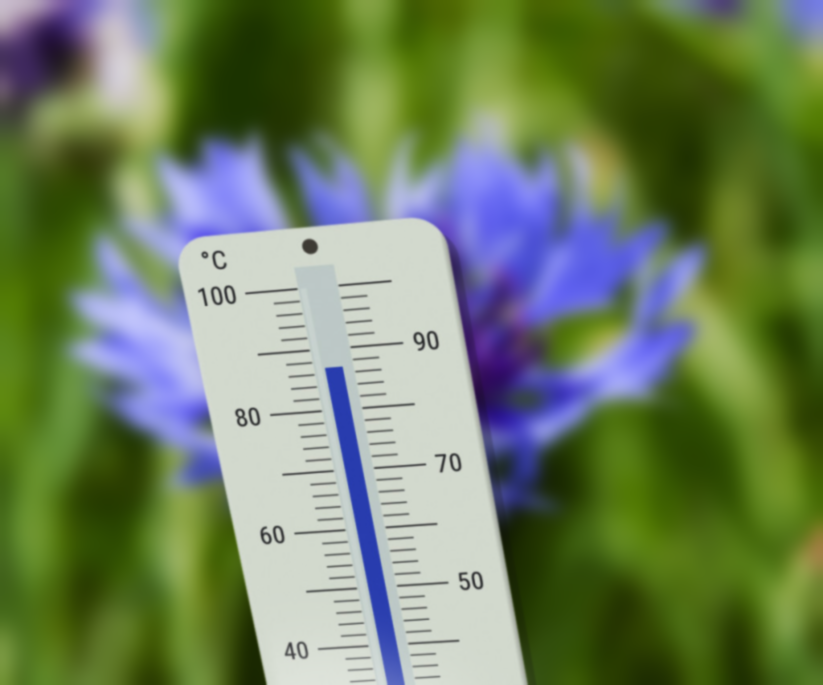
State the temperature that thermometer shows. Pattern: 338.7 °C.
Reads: 87 °C
